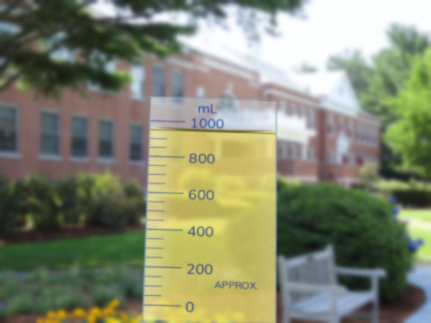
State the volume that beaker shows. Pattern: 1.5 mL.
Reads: 950 mL
